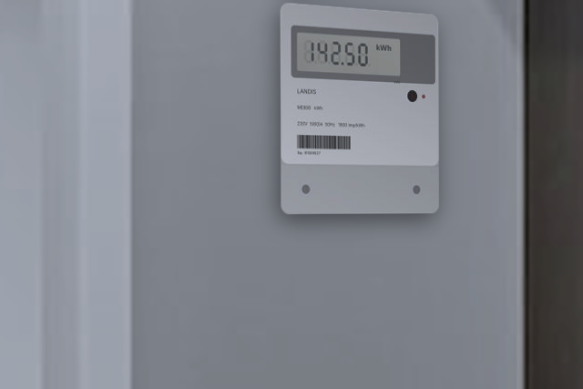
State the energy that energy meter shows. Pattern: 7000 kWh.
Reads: 142.50 kWh
